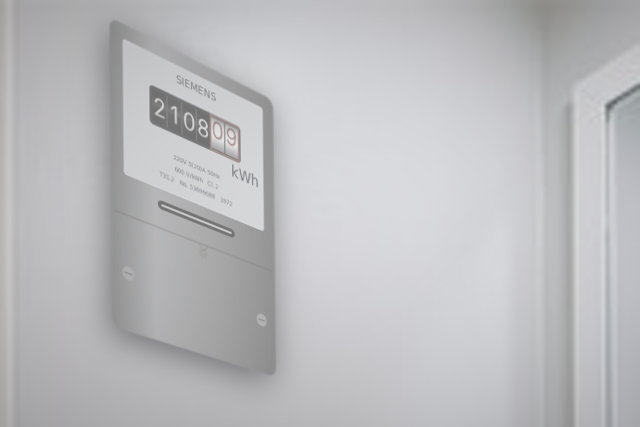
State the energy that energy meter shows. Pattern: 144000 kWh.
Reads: 2108.09 kWh
